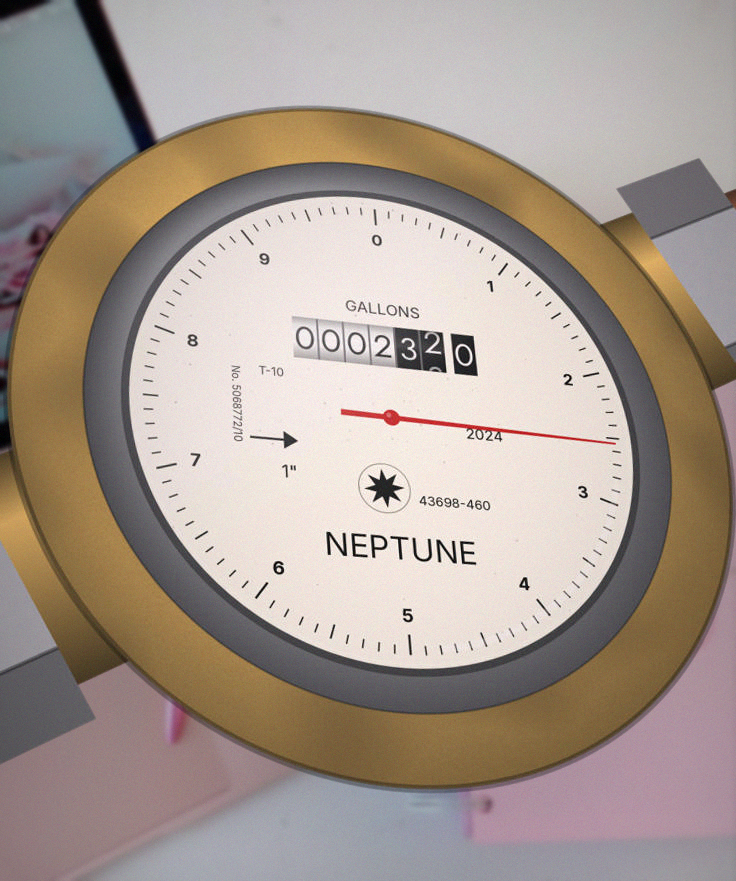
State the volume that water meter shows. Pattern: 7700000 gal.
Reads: 2322.5 gal
